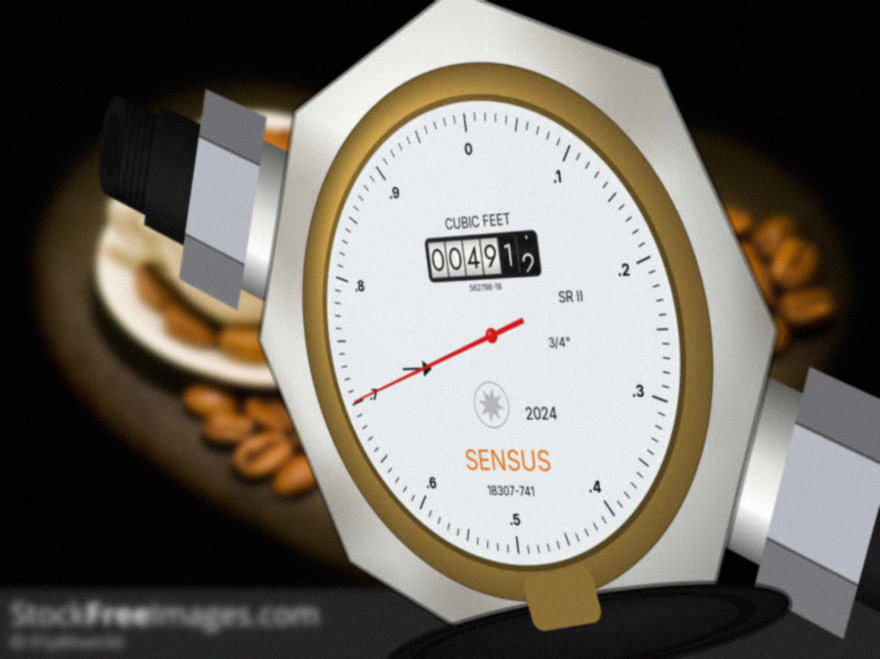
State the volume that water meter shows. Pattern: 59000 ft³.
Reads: 4911.70 ft³
